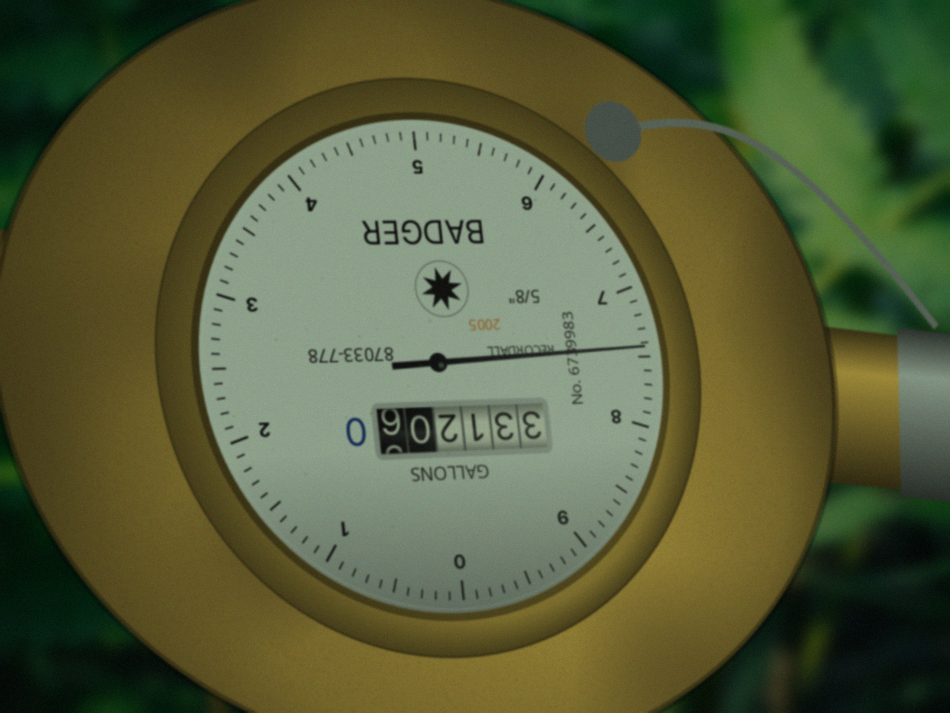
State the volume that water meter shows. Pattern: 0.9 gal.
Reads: 3312057.4 gal
